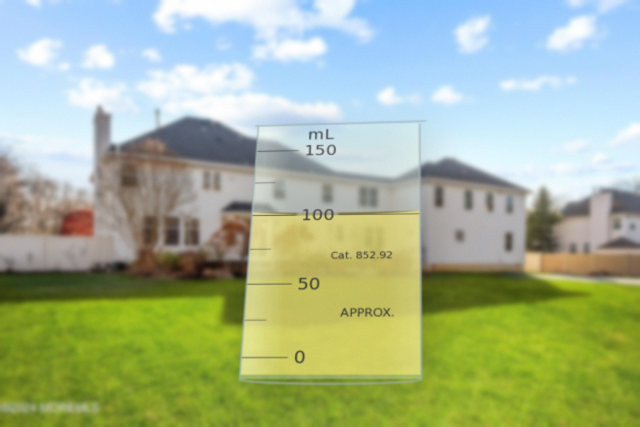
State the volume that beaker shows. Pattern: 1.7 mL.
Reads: 100 mL
